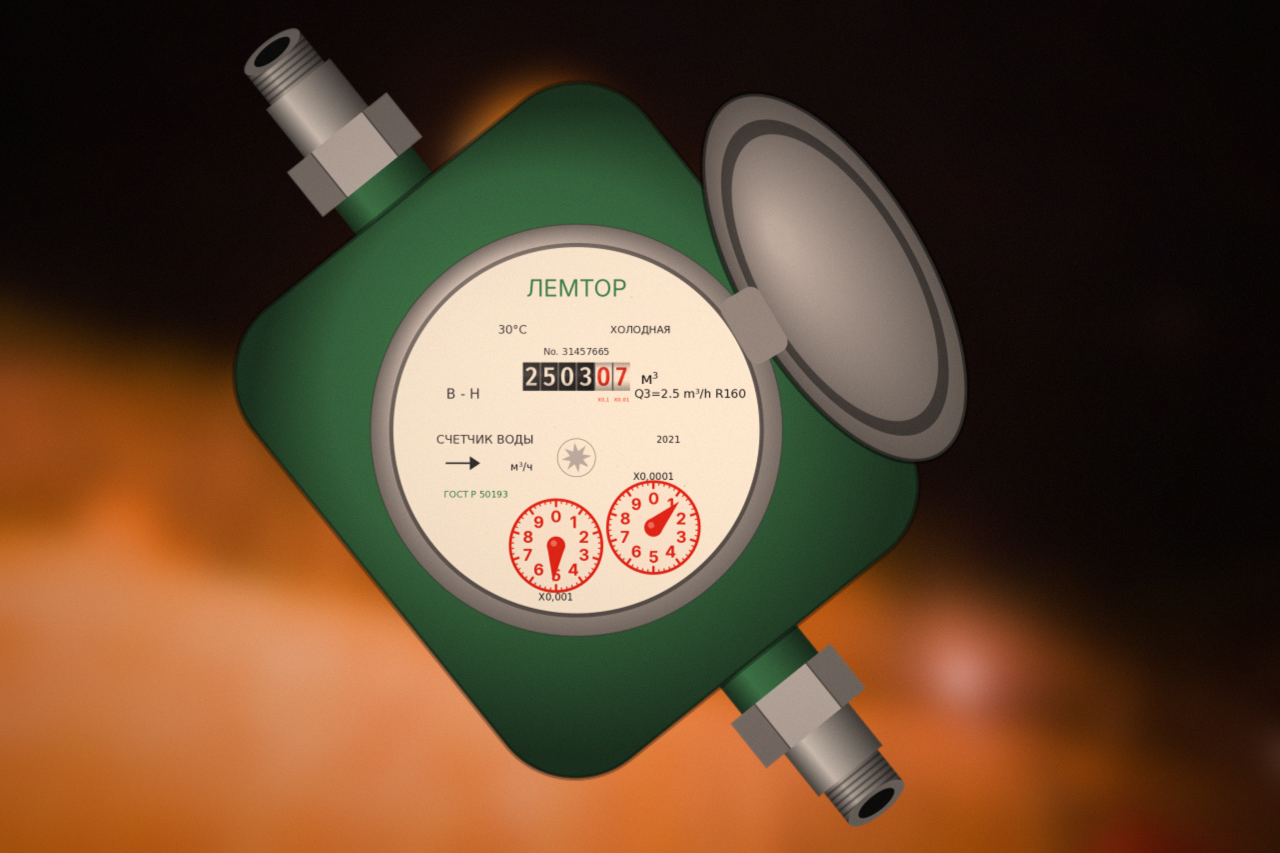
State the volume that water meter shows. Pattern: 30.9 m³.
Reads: 2503.0751 m³
